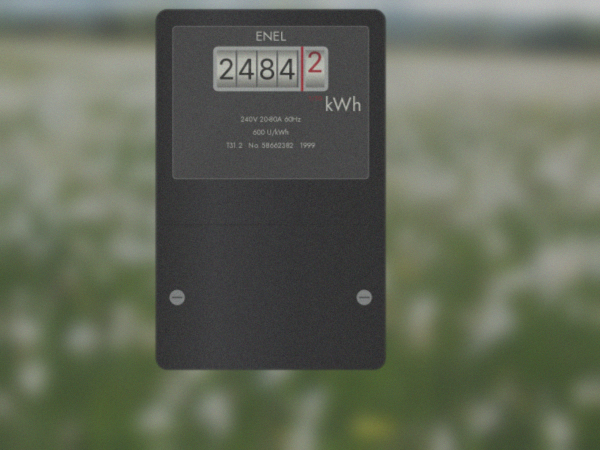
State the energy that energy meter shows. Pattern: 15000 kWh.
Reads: 2484.2 kWh
